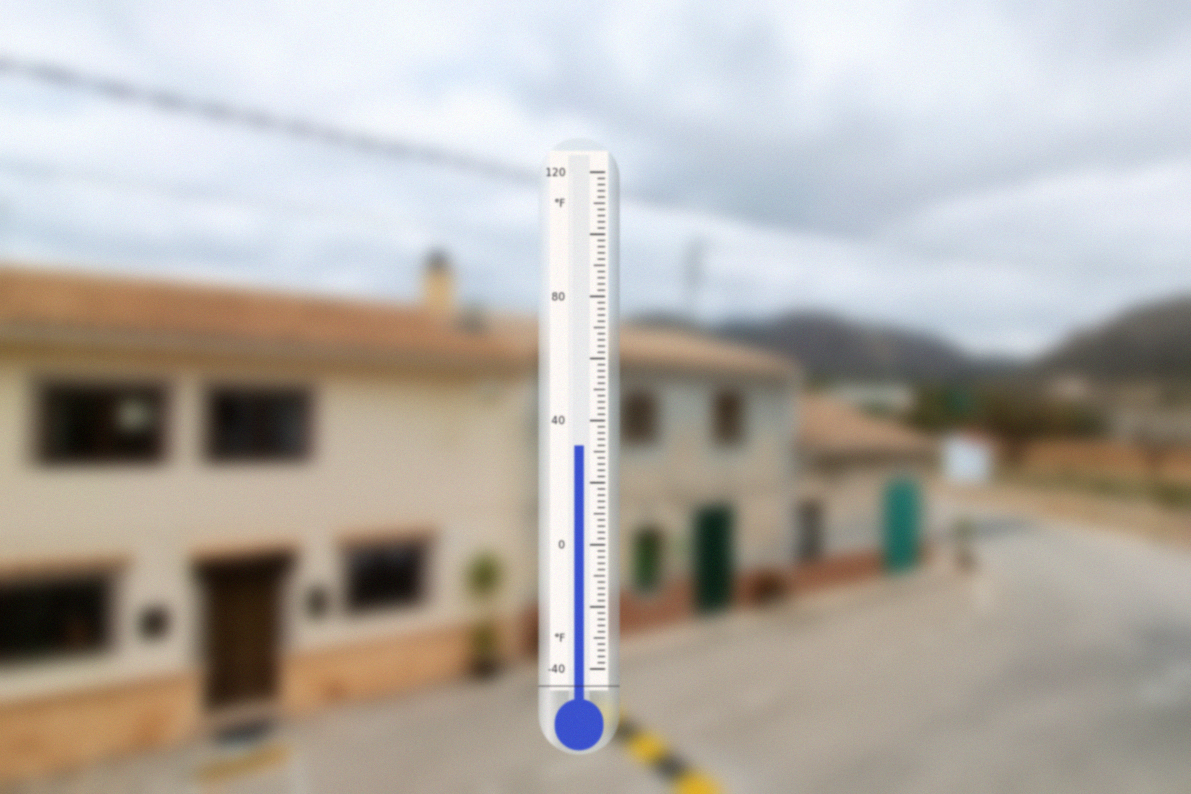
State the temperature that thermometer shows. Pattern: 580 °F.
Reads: 32 °F
